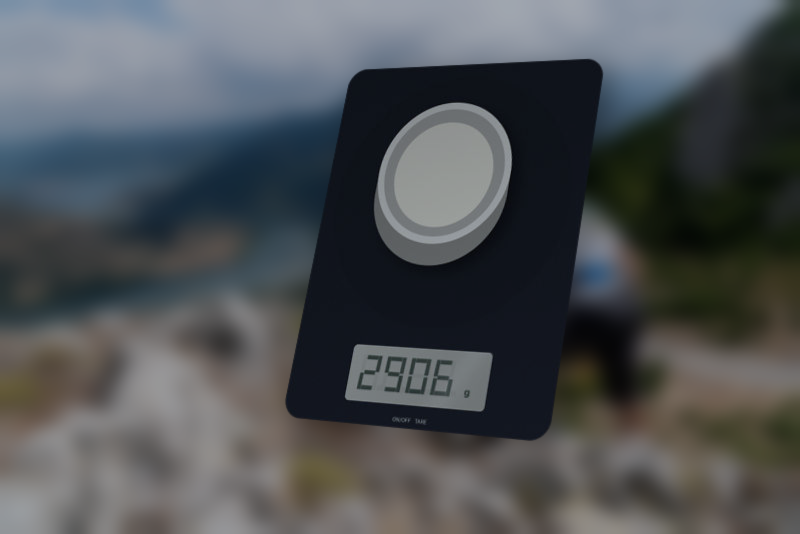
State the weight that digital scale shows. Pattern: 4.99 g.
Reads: 2906 g
